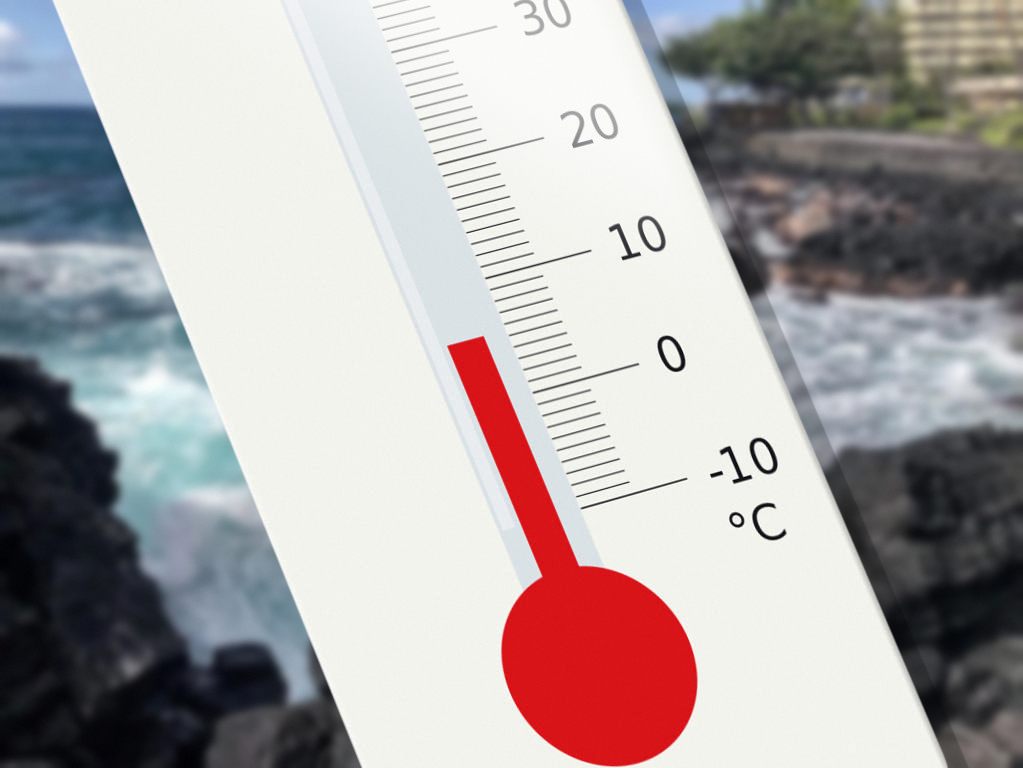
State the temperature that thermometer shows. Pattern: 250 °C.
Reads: 5.5 °C
